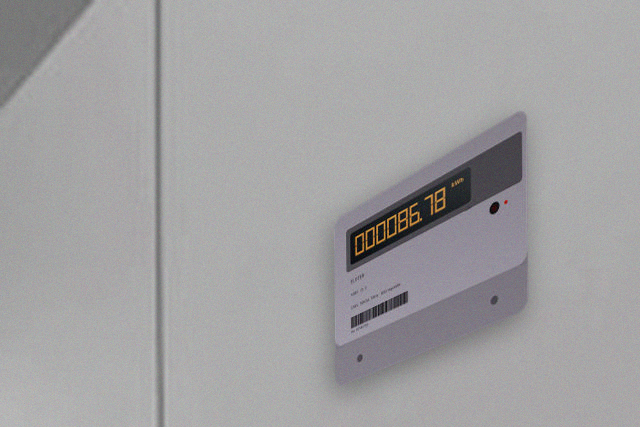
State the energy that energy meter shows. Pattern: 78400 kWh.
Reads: 86.78 kWh
